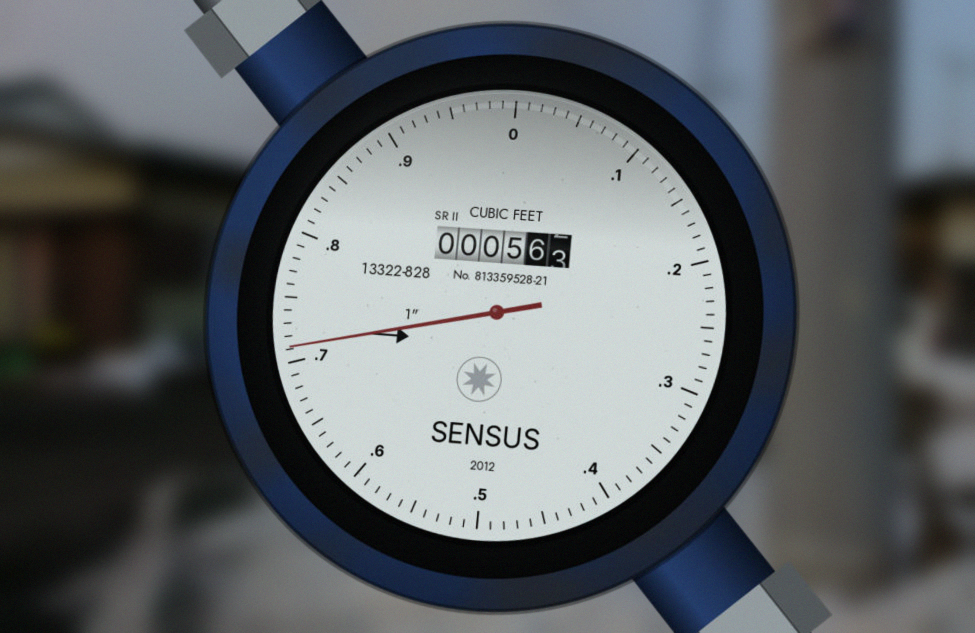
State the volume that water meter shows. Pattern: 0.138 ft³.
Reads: 562.71 ft³
